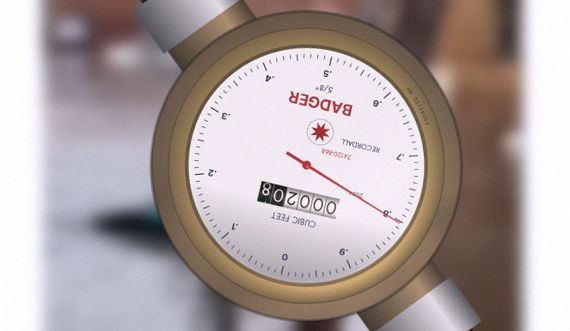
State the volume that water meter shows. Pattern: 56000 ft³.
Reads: 207.80 ft³
